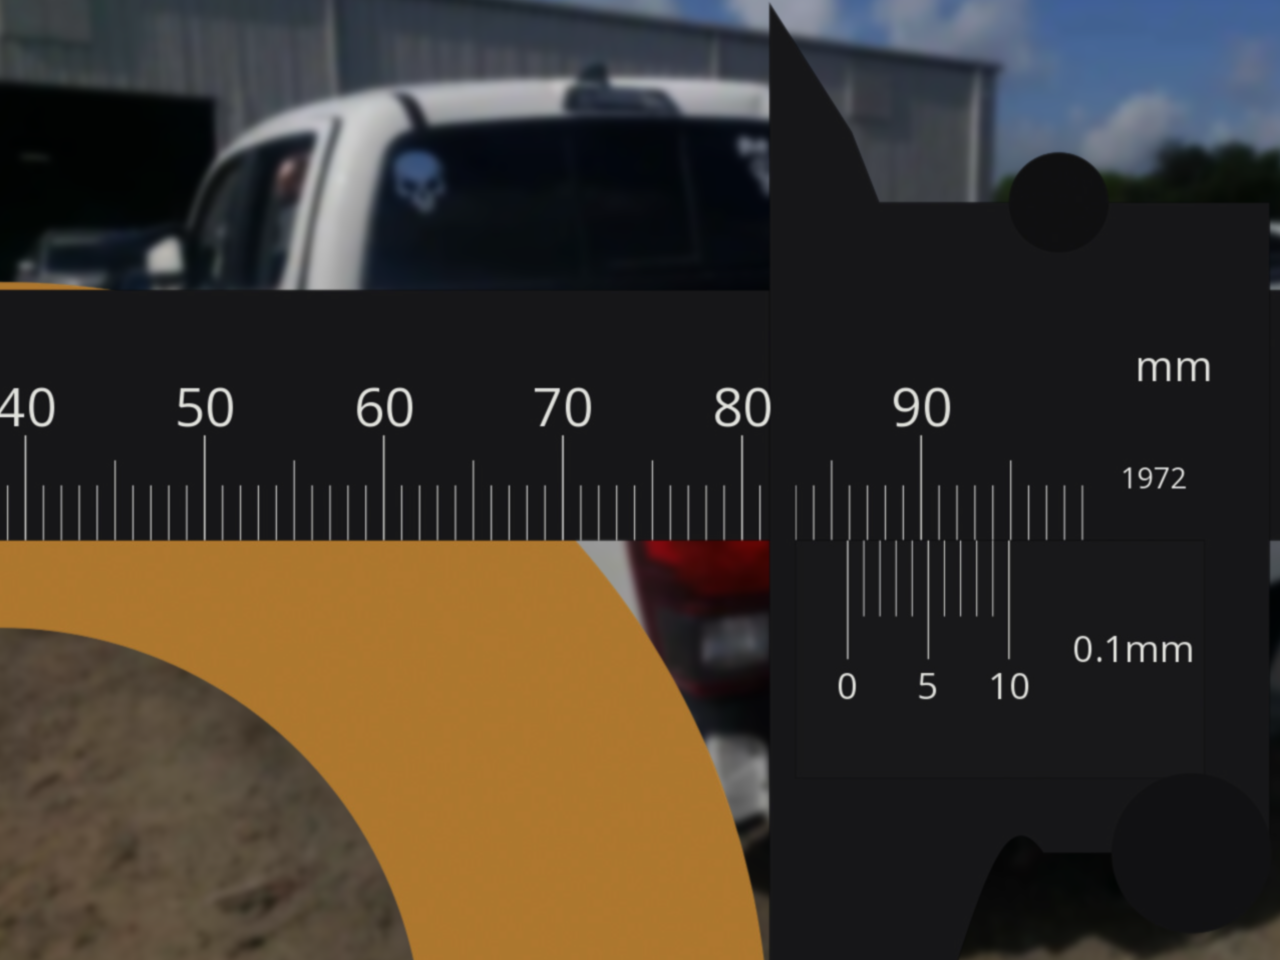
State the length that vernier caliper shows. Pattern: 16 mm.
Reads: 85.9 mm
